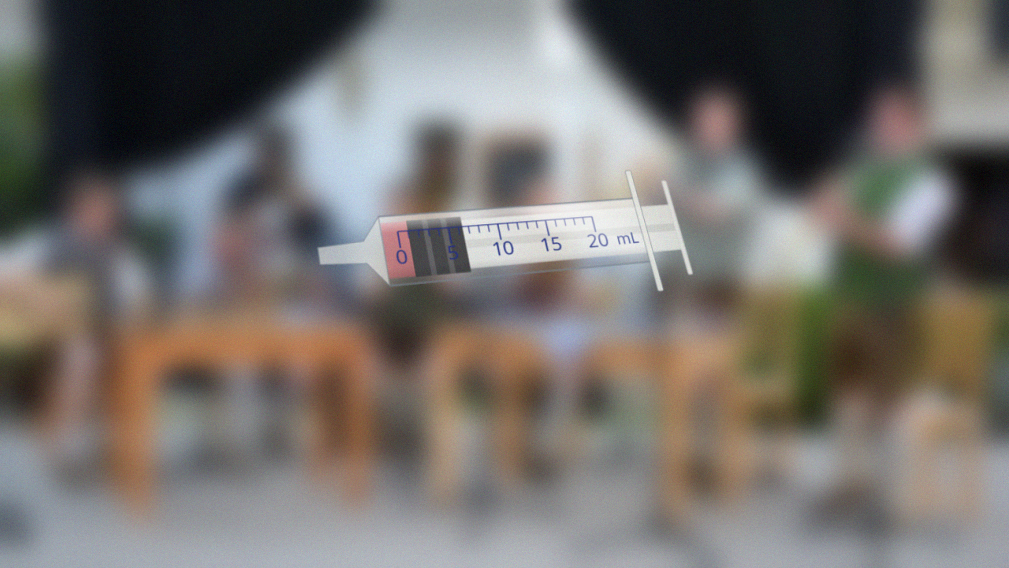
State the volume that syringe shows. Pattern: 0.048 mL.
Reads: 1 mL
